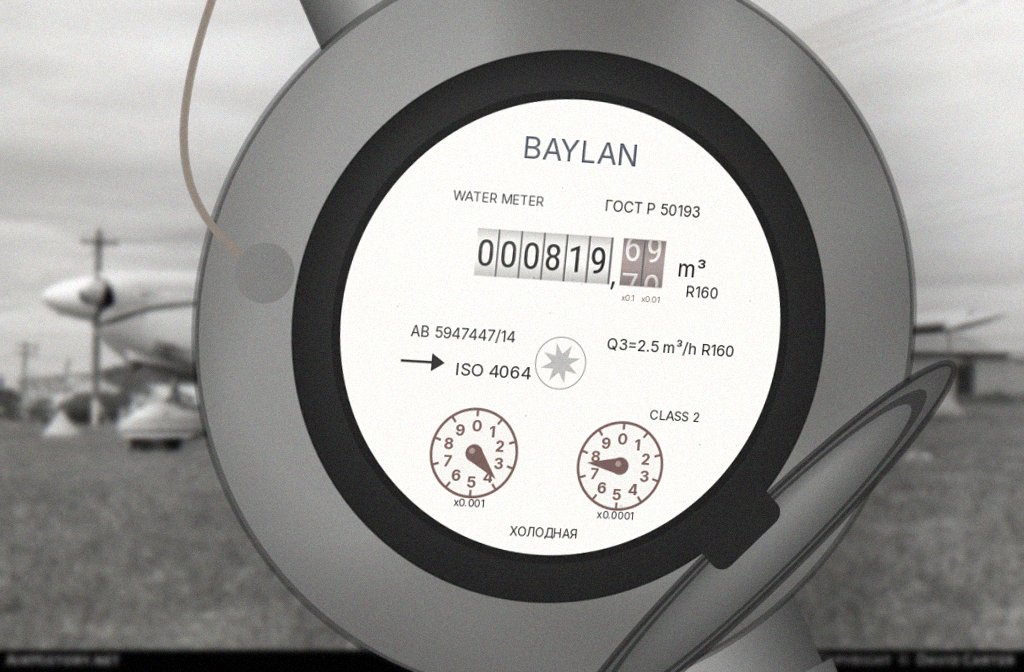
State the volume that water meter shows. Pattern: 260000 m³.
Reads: 819.6937 m³
